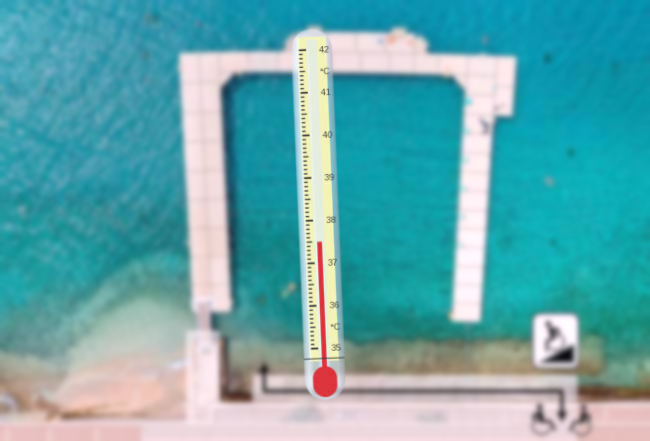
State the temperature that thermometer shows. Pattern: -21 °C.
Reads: 37.5 °C
